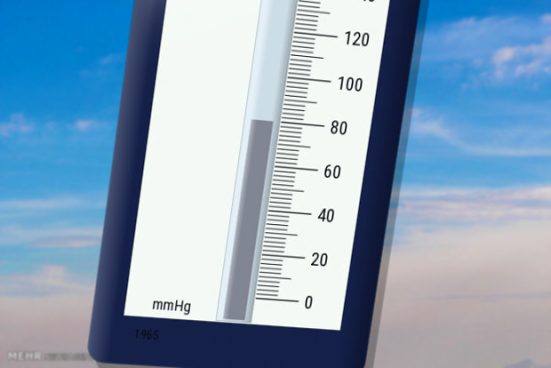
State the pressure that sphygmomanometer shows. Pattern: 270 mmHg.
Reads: 80 mmHg
